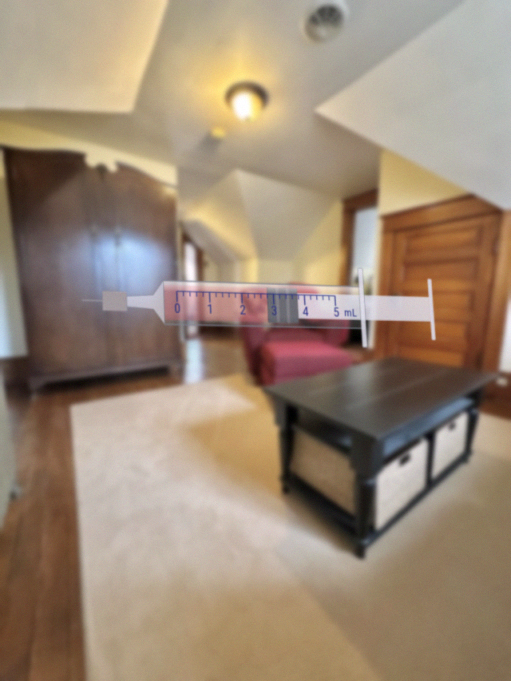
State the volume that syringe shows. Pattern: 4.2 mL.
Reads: 2.8 mL
